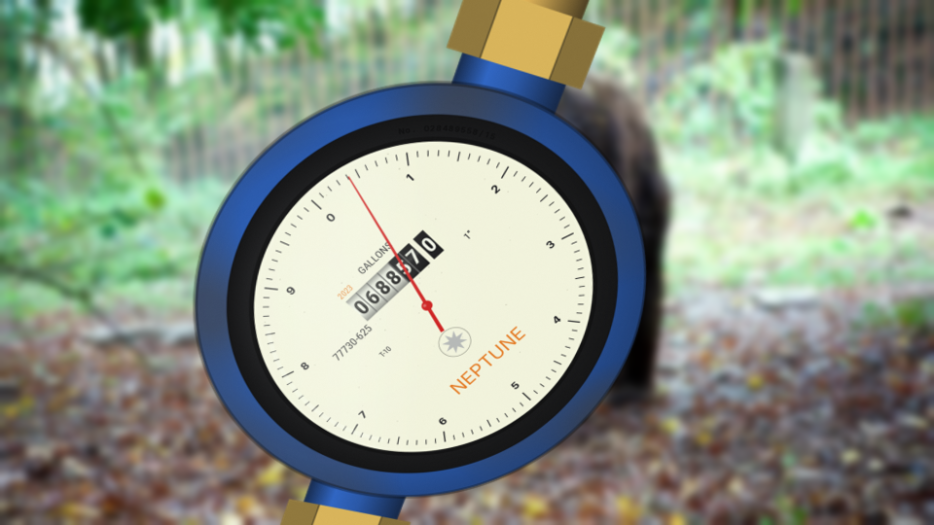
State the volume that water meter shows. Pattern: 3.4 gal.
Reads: 688570.4 gal
